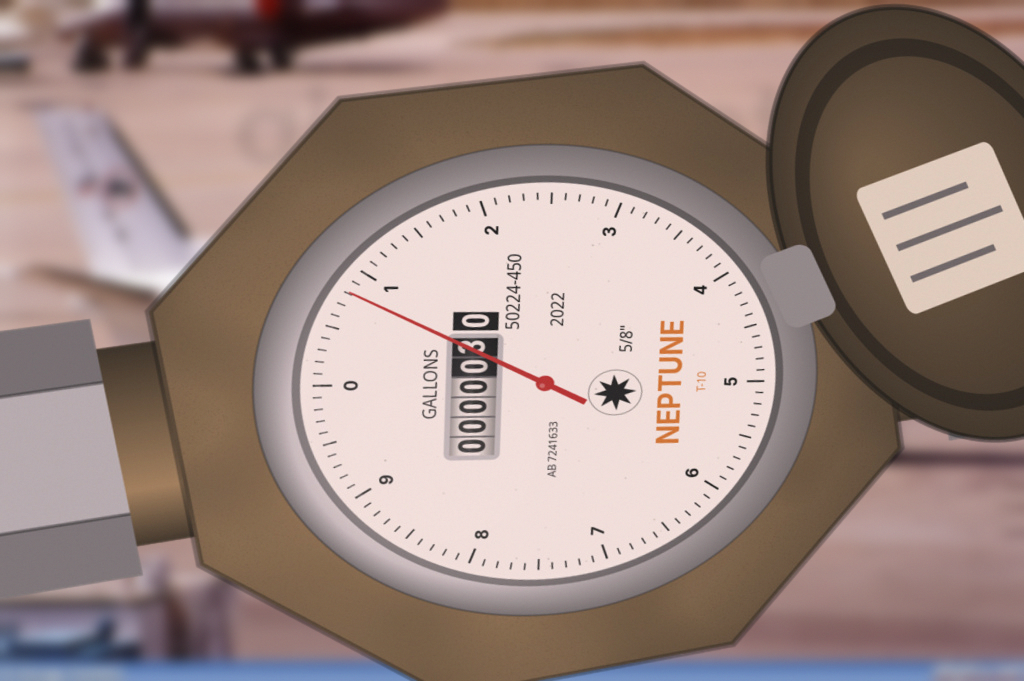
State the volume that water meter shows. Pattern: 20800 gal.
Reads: 30.8 gal
